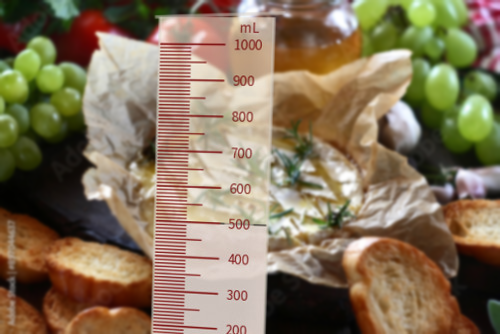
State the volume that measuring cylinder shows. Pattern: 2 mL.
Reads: 500 mL
